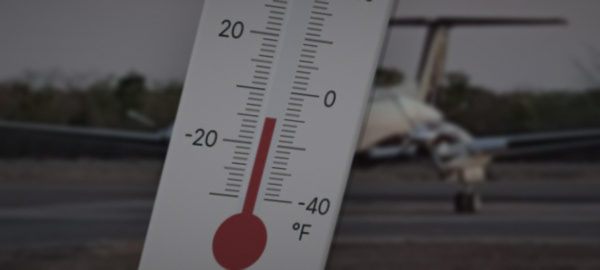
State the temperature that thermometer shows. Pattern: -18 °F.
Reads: -10 °F
